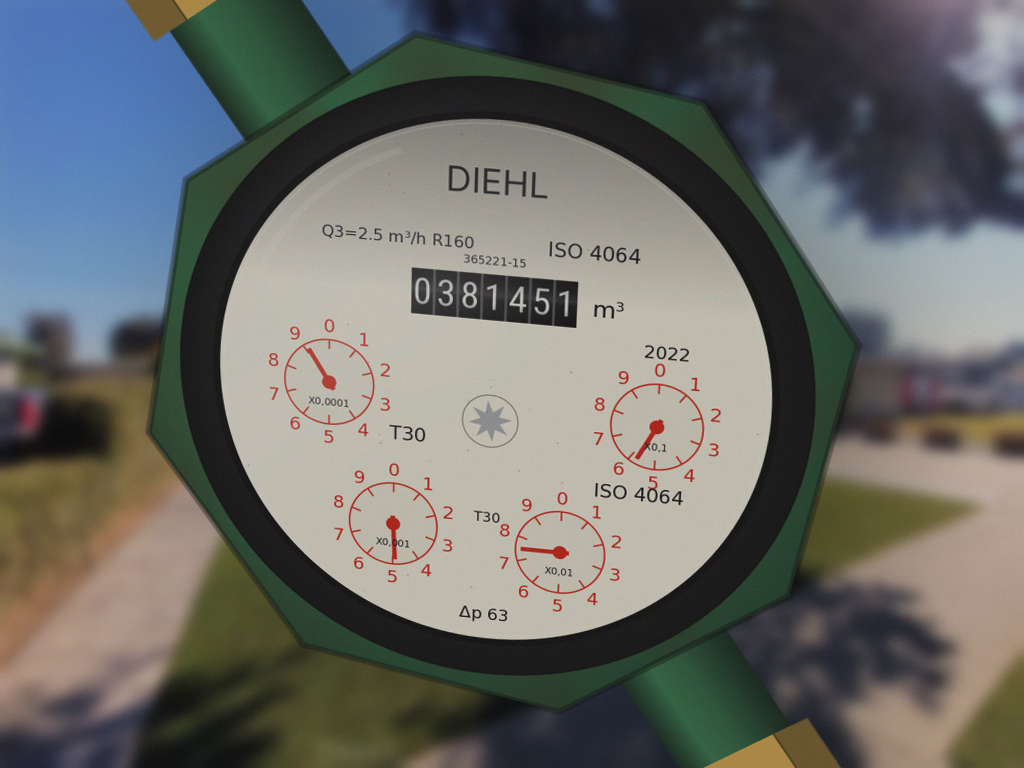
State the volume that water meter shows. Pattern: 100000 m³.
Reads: 381451.5749 m³
